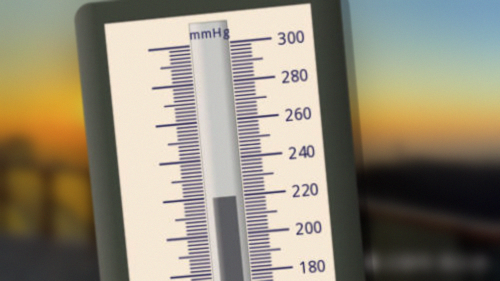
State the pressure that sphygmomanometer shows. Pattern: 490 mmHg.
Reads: 220 mmHg
